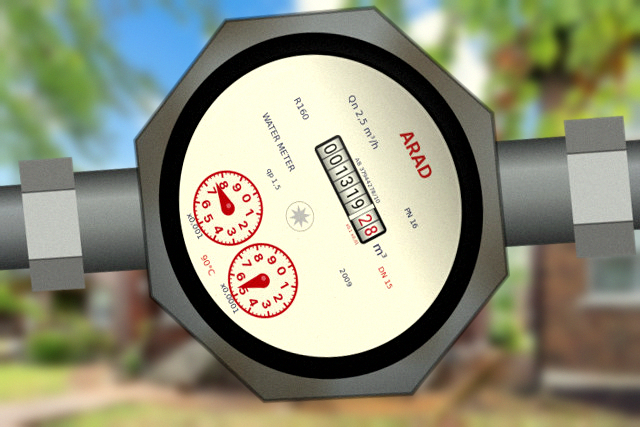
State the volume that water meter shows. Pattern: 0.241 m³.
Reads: 1319.2875 m³
